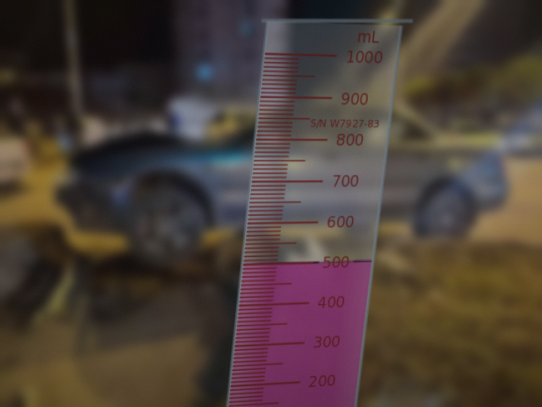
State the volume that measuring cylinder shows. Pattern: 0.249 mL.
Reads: 500 mL
